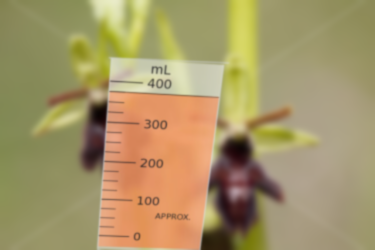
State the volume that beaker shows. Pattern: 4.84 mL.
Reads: 375 mL
